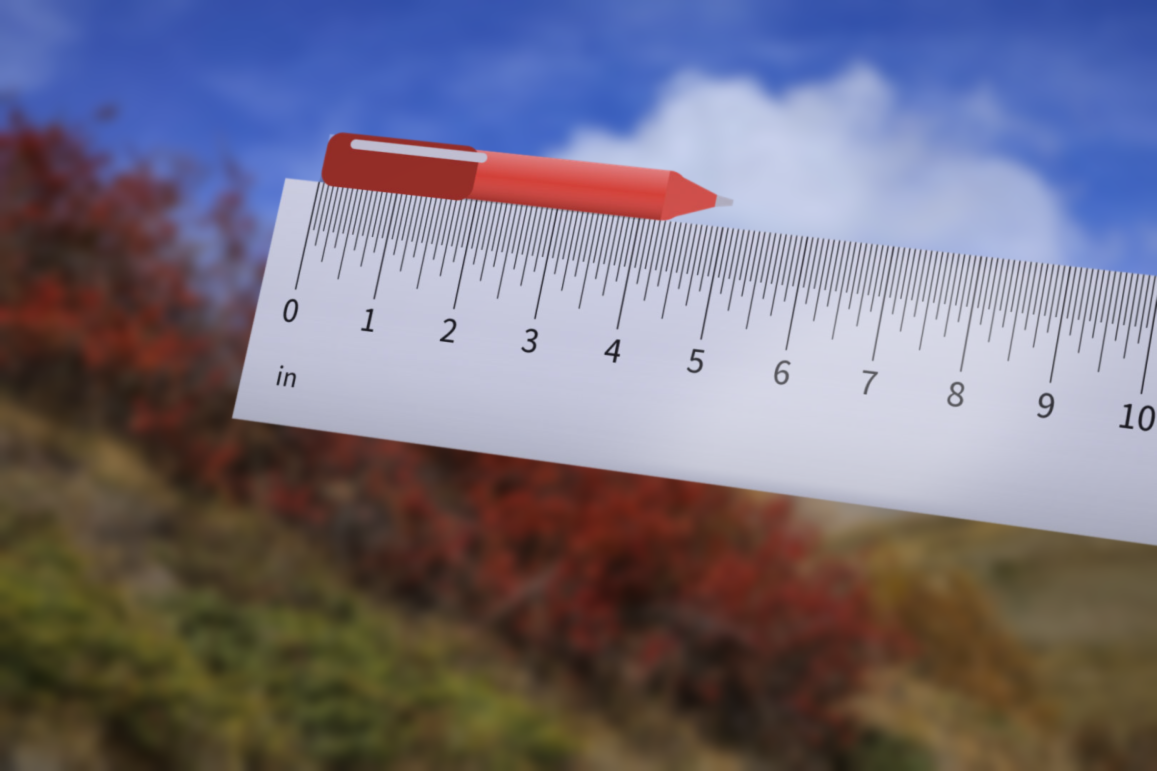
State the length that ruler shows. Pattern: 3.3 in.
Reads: 5.0625 in
